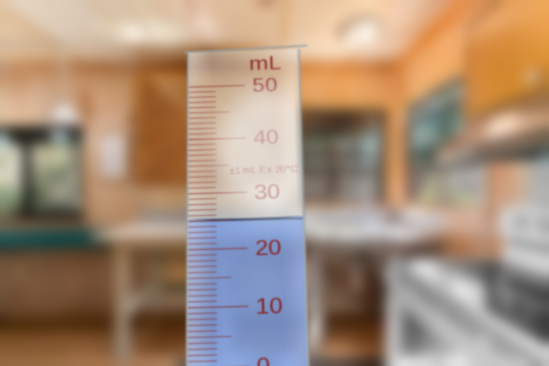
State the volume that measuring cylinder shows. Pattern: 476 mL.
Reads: 25 mL
